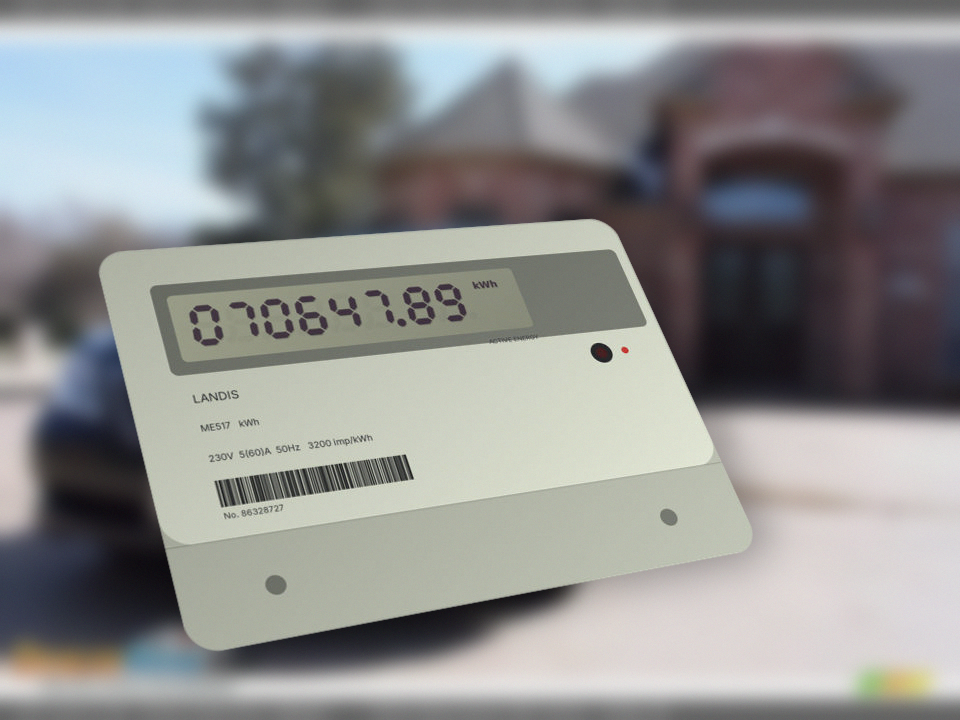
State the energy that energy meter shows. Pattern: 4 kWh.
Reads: 70647.89 kWh
